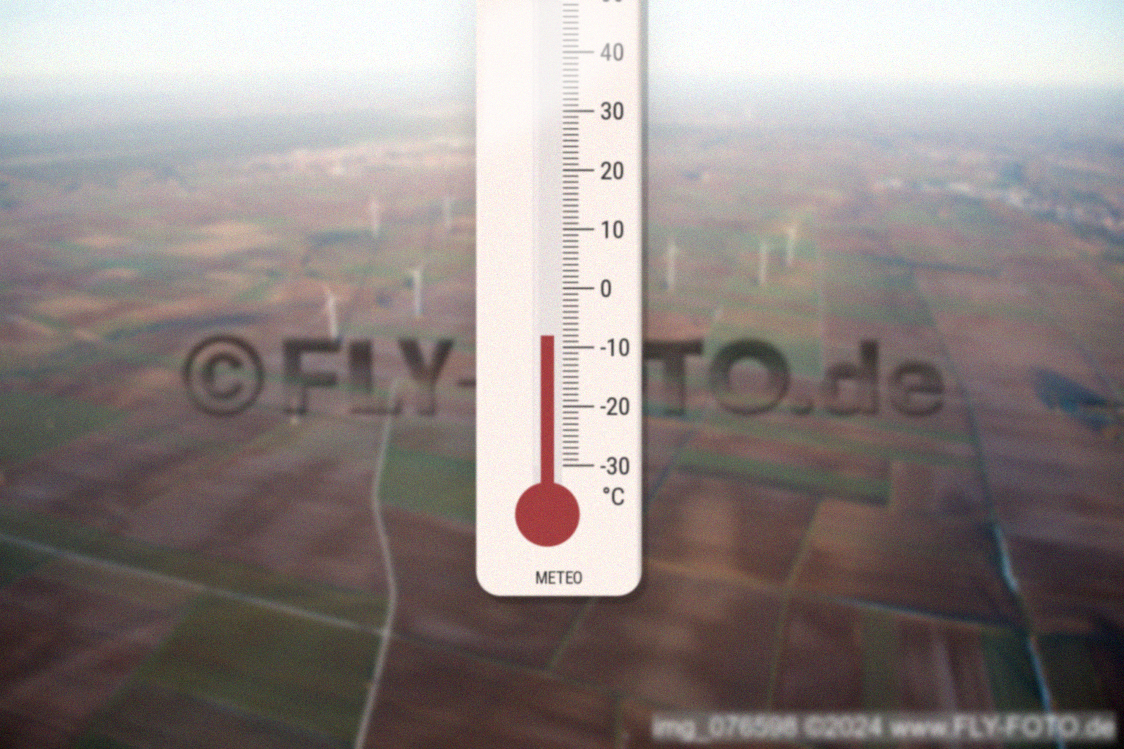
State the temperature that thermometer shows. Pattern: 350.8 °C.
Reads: -8 °C
